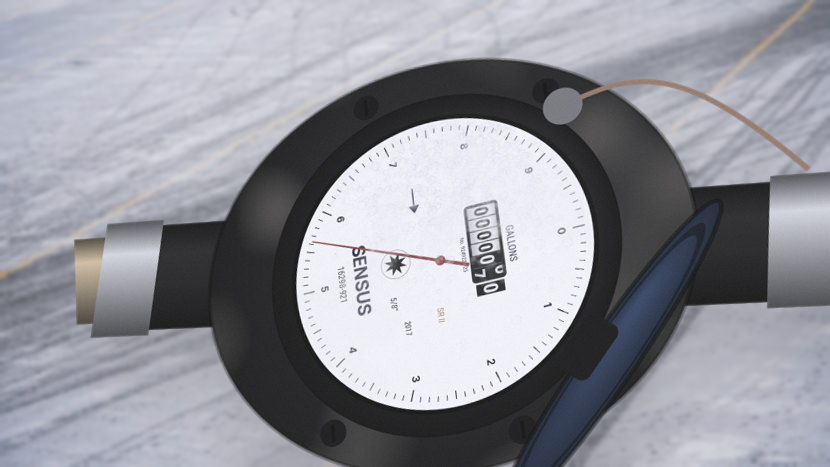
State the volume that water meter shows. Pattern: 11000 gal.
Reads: 65.6 gal
